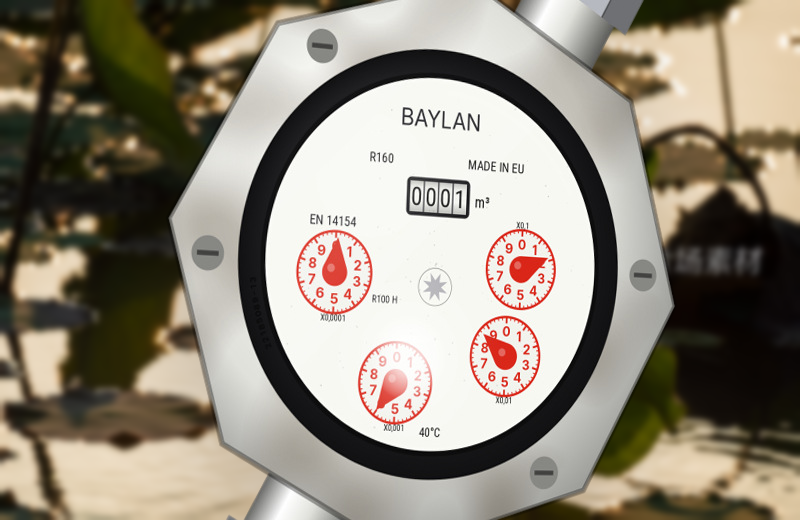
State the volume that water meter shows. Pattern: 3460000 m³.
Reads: 1.1860 m³
